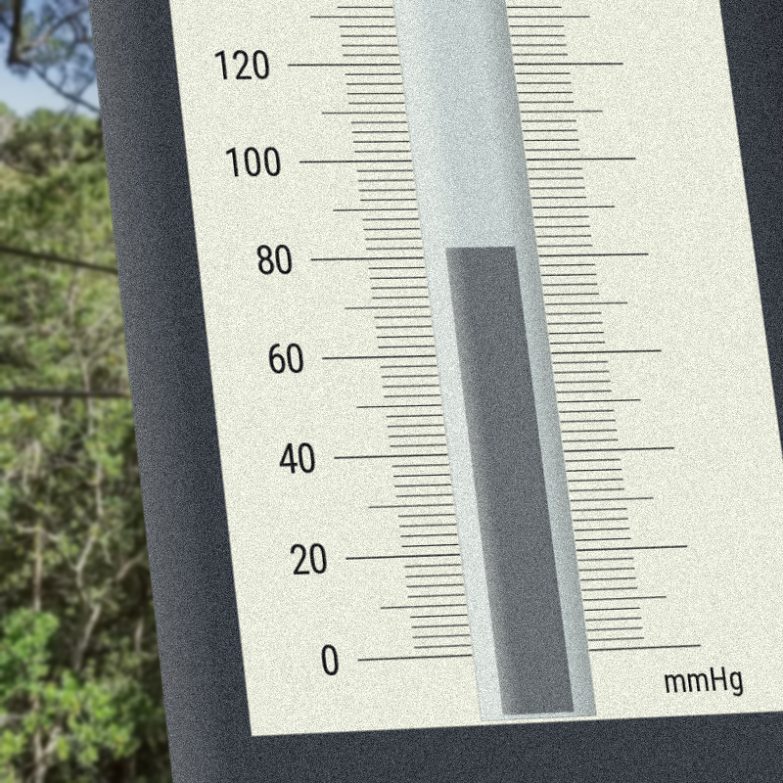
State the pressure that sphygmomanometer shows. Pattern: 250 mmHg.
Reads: 82 mmHg
